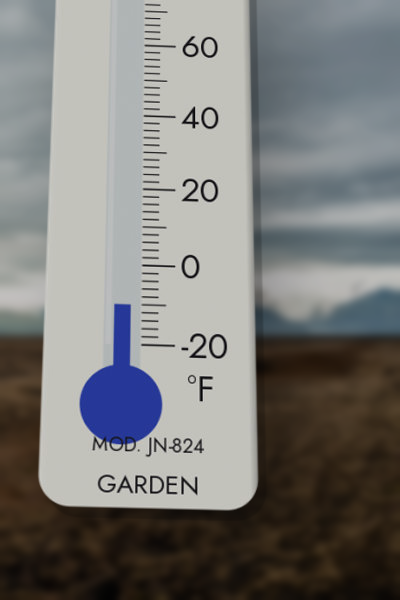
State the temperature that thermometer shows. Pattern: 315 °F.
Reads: -10 °F
